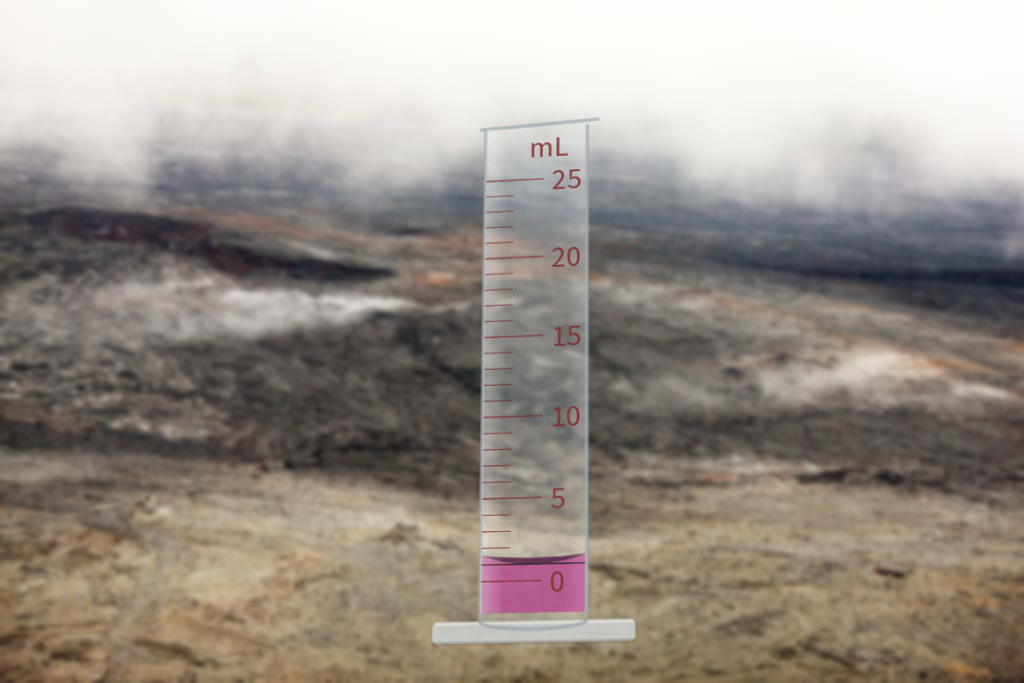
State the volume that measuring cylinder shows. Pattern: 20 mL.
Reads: 1 mL
